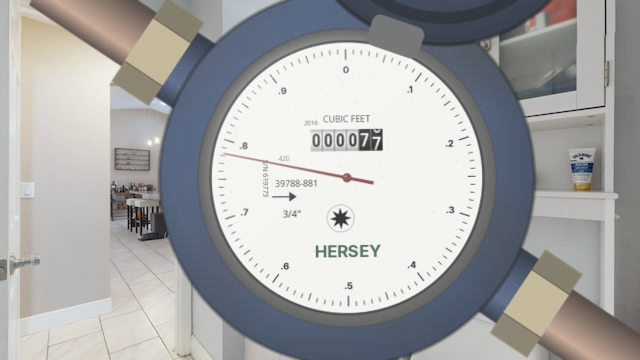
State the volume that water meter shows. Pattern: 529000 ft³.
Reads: 76.78 ft³
